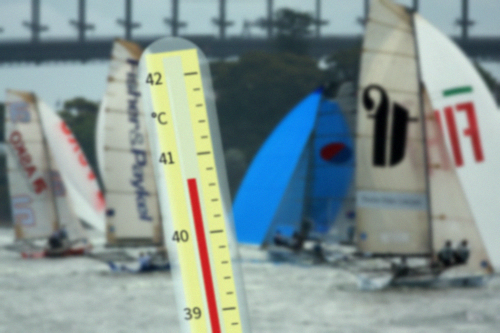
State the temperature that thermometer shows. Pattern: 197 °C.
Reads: 40.7 °C
